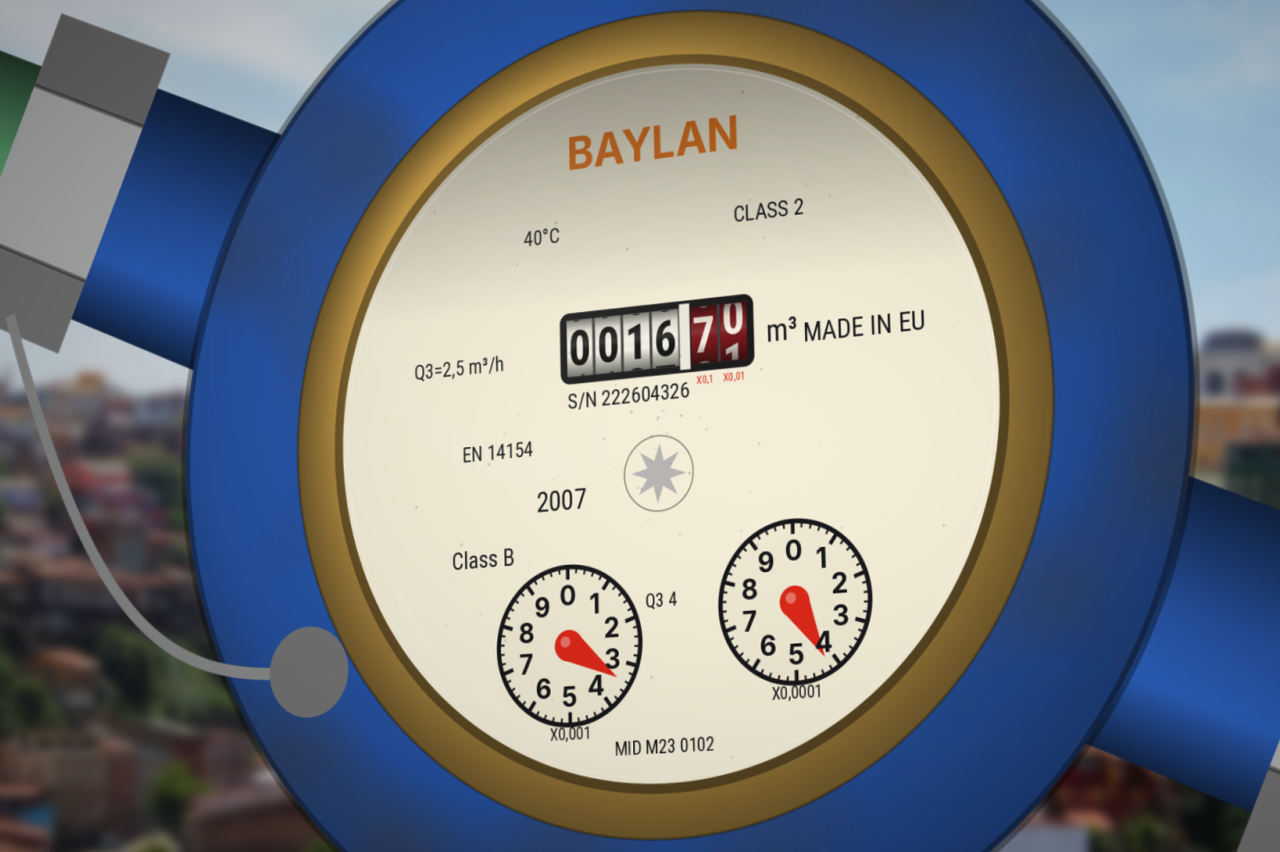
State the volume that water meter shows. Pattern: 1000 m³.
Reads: 16.7034 m³
